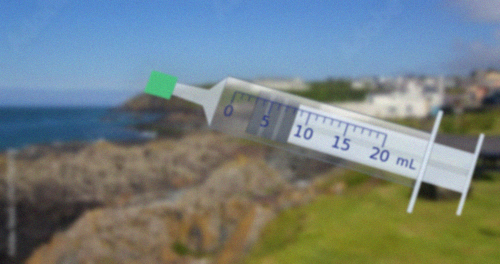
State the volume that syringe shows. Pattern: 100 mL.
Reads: 3 mL
